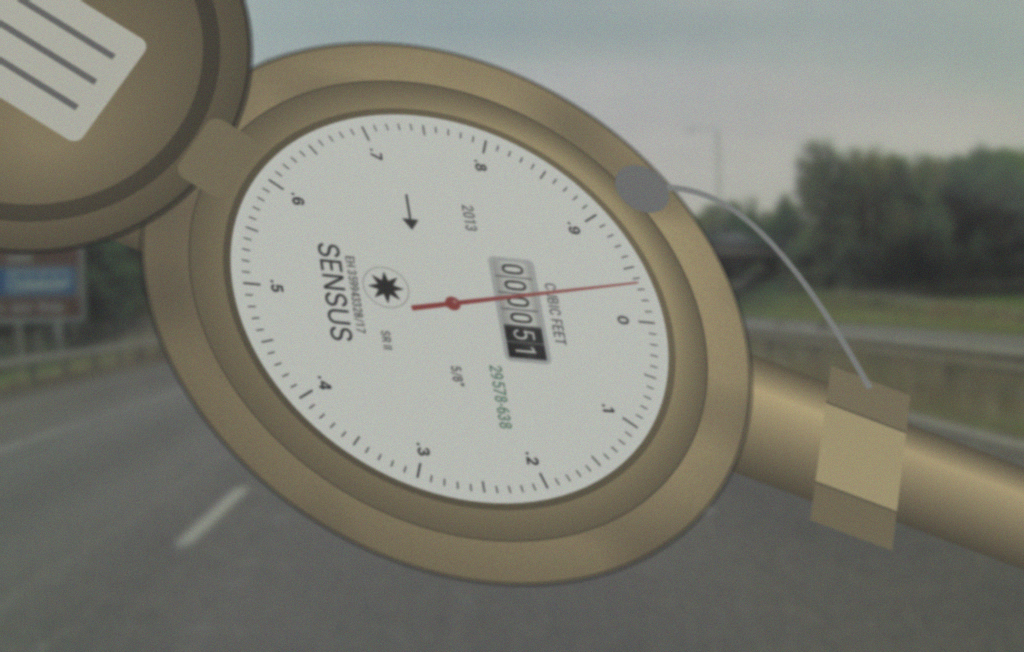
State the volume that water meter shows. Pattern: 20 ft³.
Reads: 50.96 ft³
